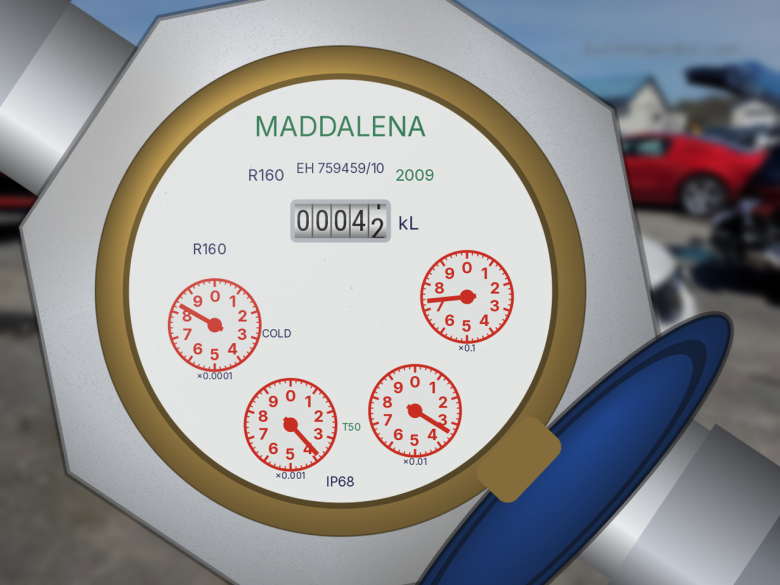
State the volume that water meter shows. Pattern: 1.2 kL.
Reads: 41.7338 kL
